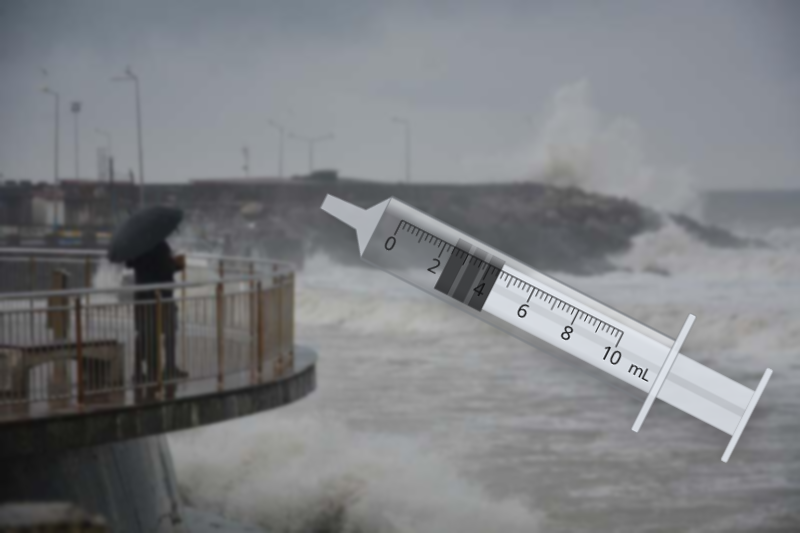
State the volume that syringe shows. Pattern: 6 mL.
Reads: 2.4 mL
